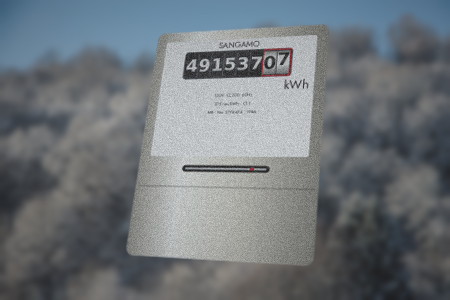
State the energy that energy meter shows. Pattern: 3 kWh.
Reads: 491537.07 kWh
